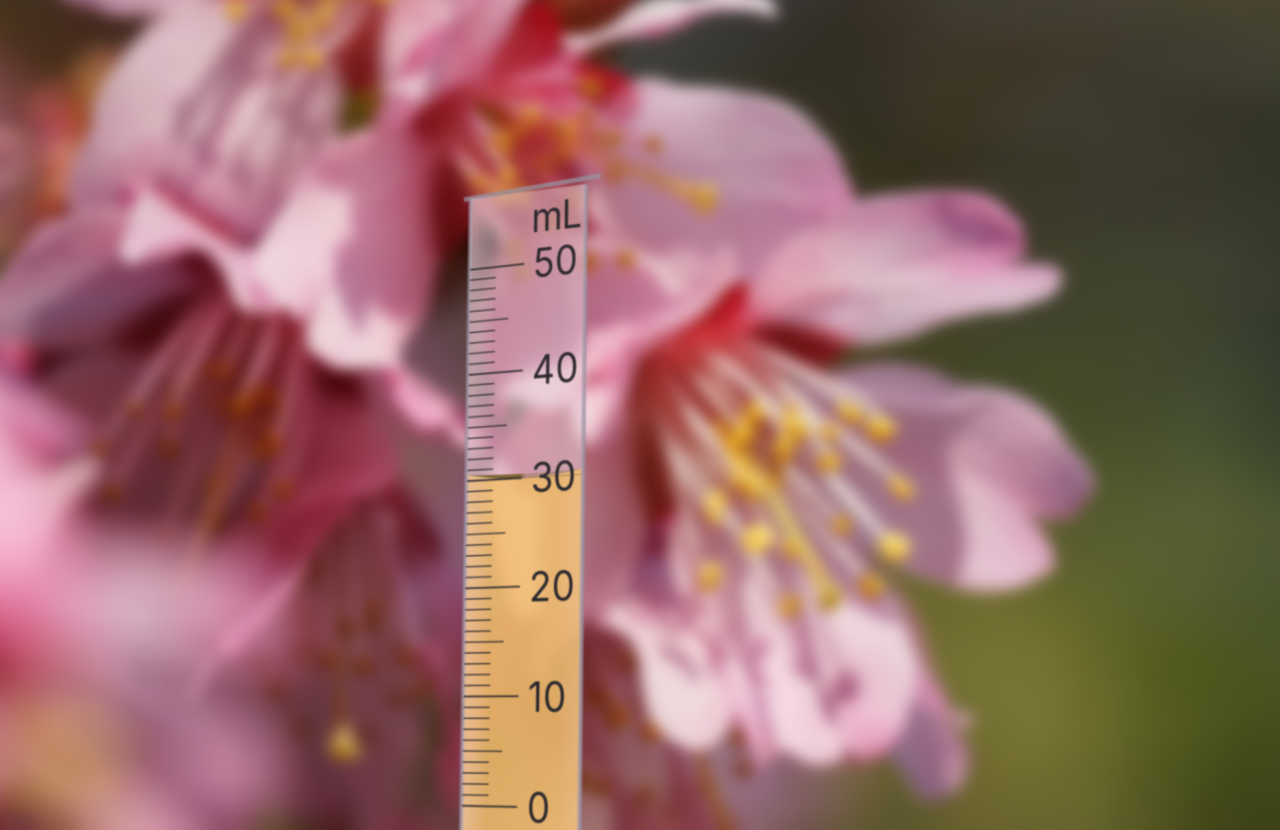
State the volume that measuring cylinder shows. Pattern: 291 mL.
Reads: 30 mL
